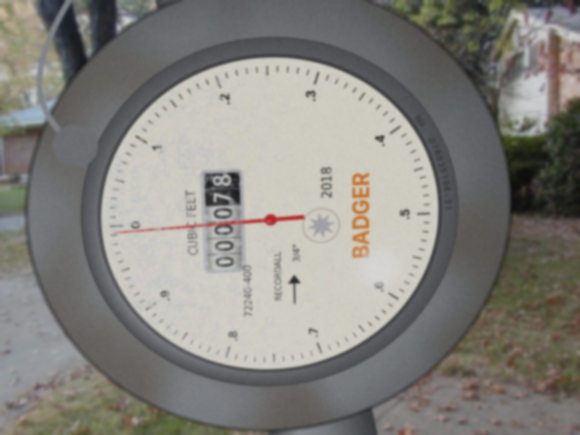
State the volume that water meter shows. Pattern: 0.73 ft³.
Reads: 77.99 ft³
